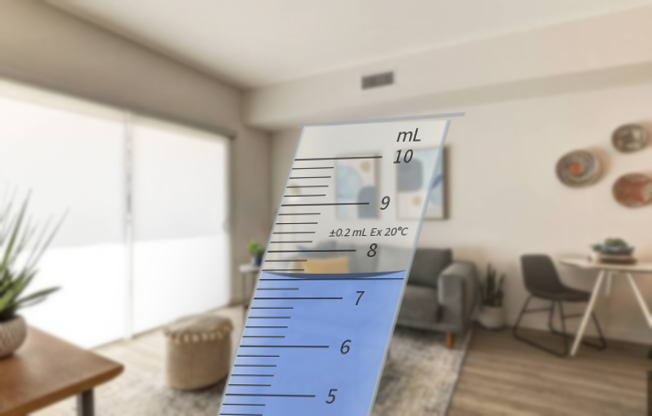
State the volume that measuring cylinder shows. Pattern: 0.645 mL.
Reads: 7.4 mL
